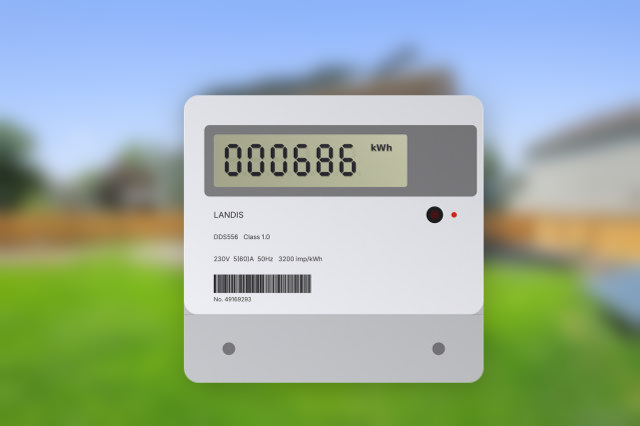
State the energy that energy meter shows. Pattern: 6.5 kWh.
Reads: 686 kWh
